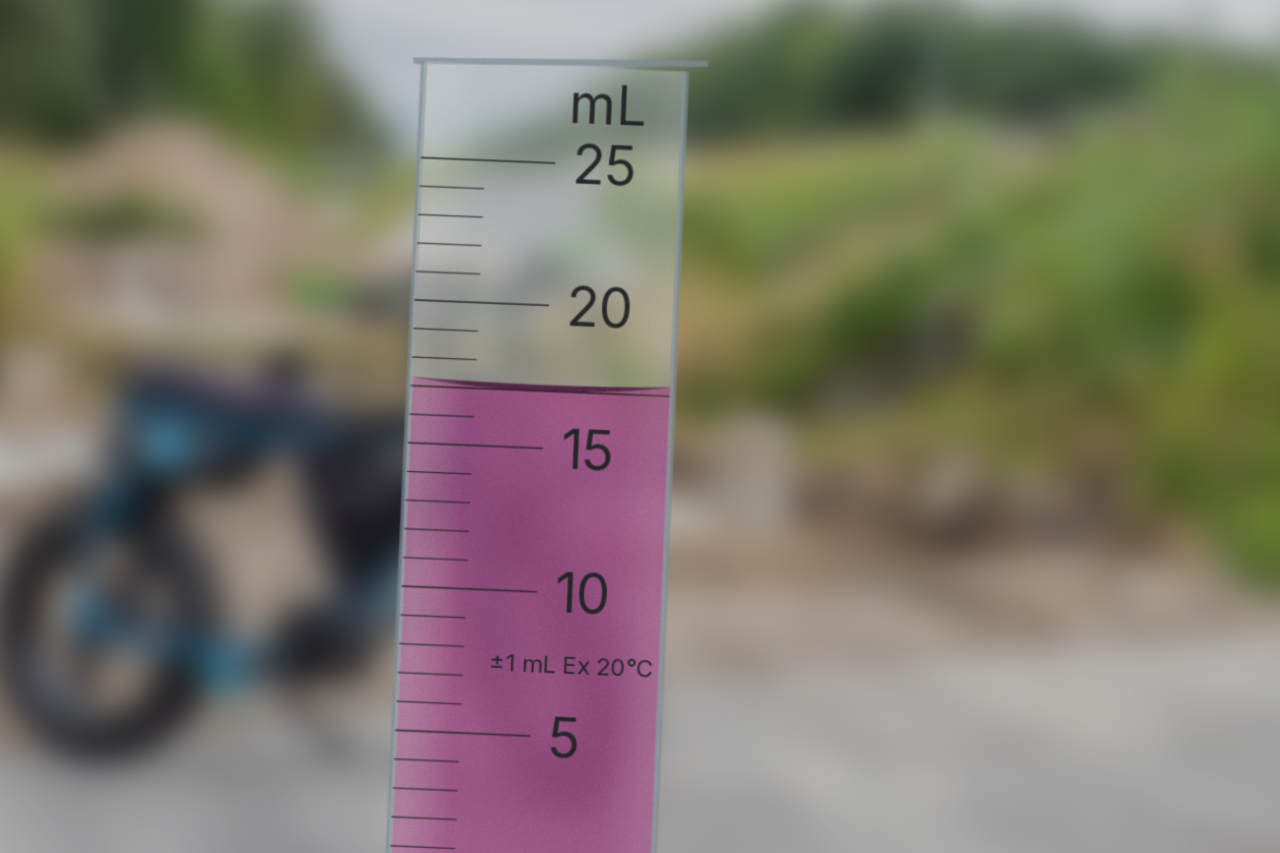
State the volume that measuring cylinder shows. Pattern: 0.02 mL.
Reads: 17 mL
